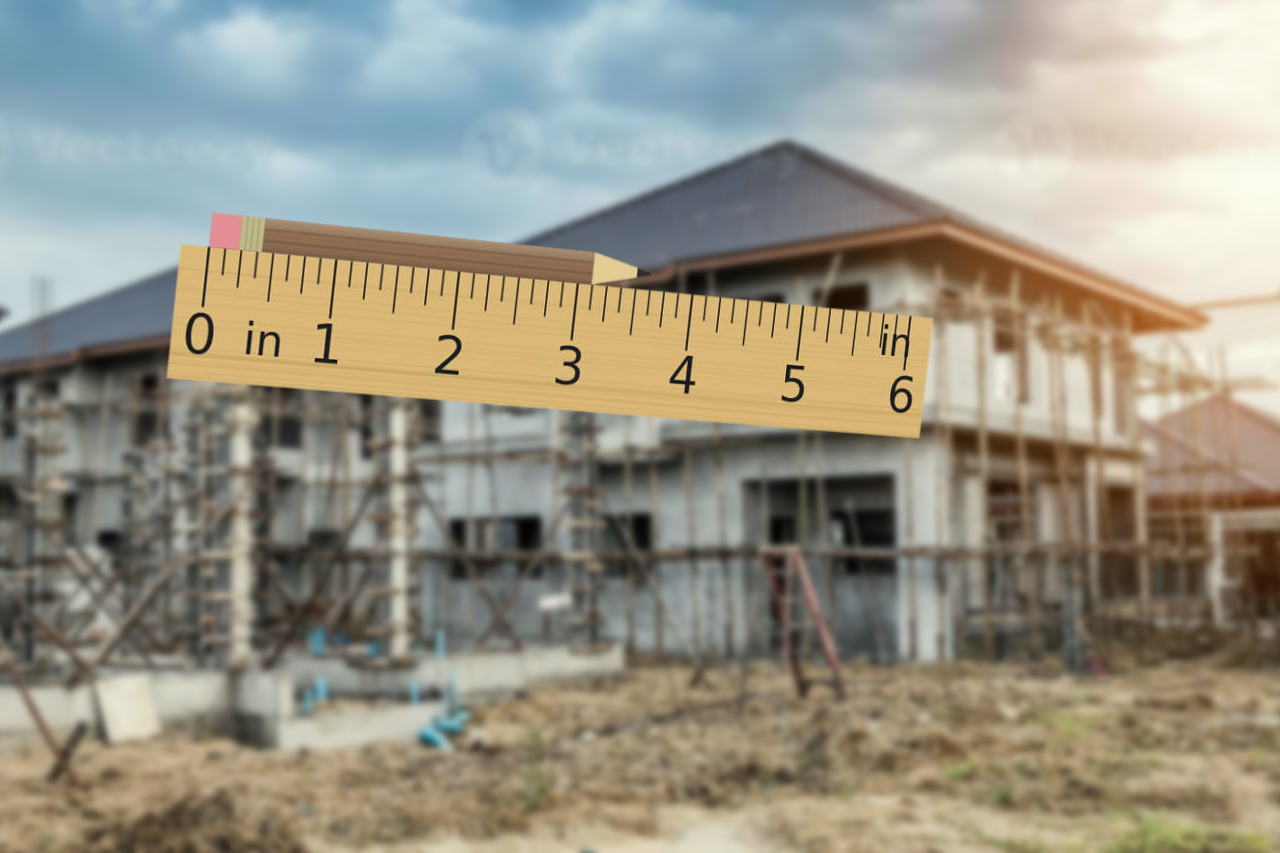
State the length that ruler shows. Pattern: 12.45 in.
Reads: 3.625 in
